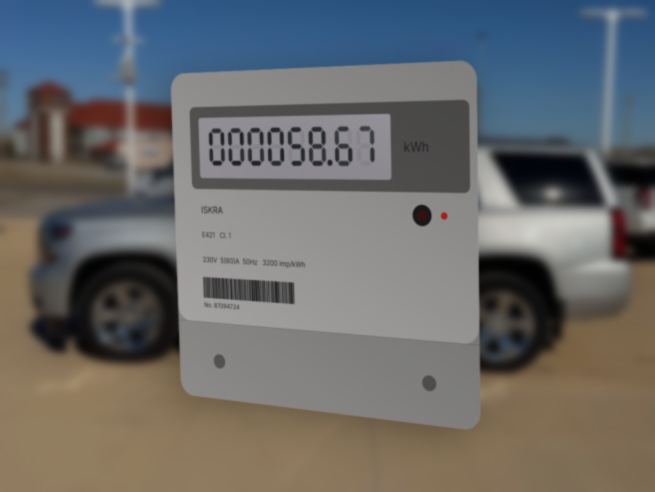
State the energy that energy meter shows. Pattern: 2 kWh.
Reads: 58.67 kWh
